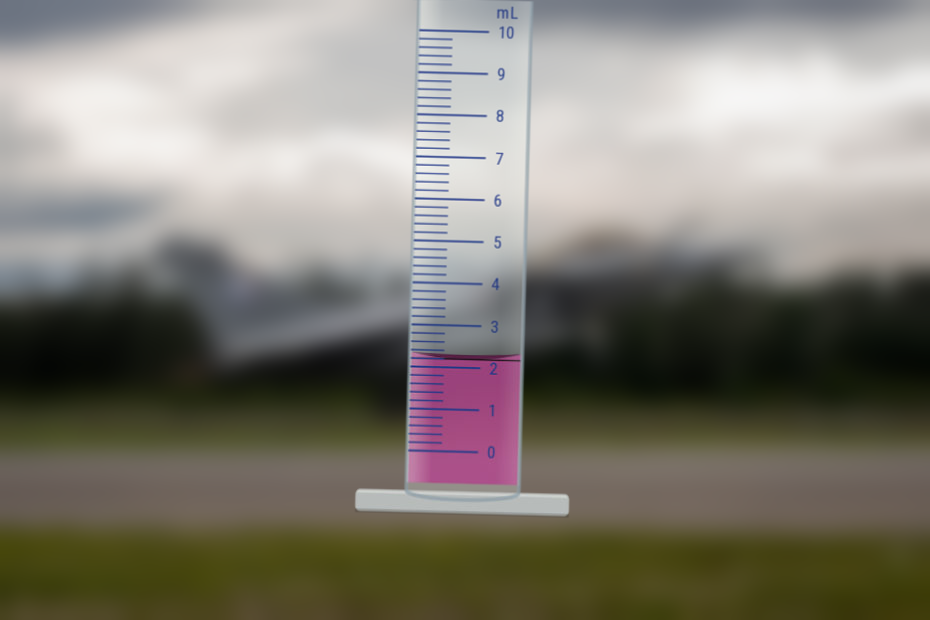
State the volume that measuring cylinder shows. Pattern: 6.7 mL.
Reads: 2.2 mL
